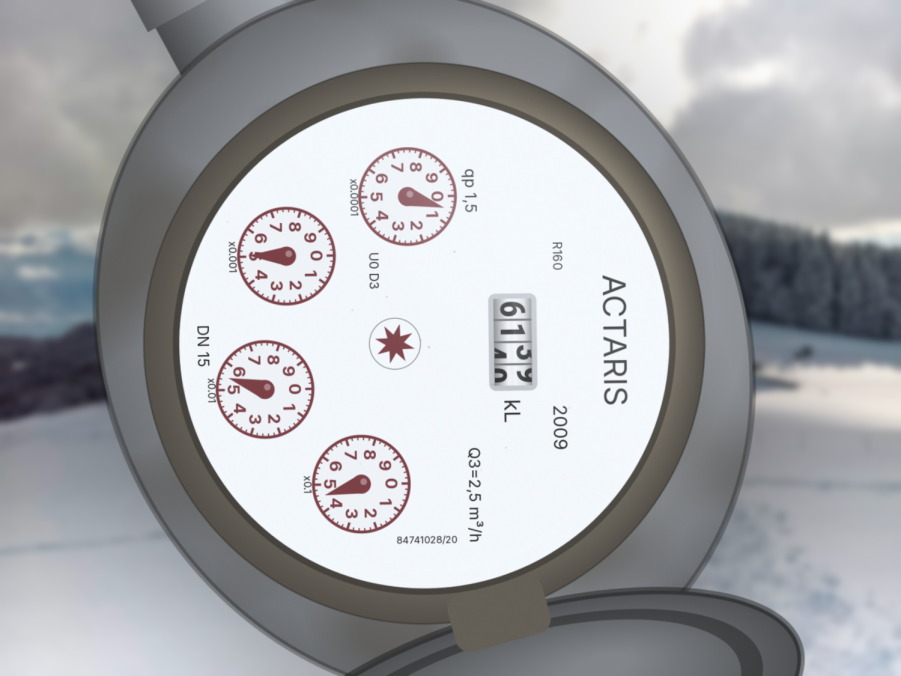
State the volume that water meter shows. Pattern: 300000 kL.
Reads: 6139.4550 kL
